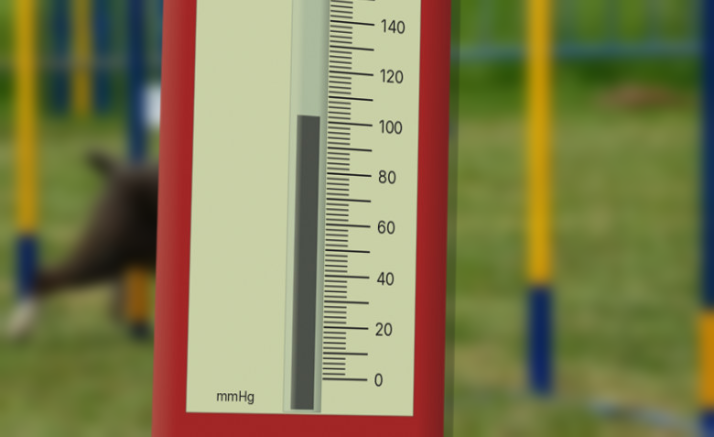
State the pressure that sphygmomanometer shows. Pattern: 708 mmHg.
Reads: 102 mmHg
